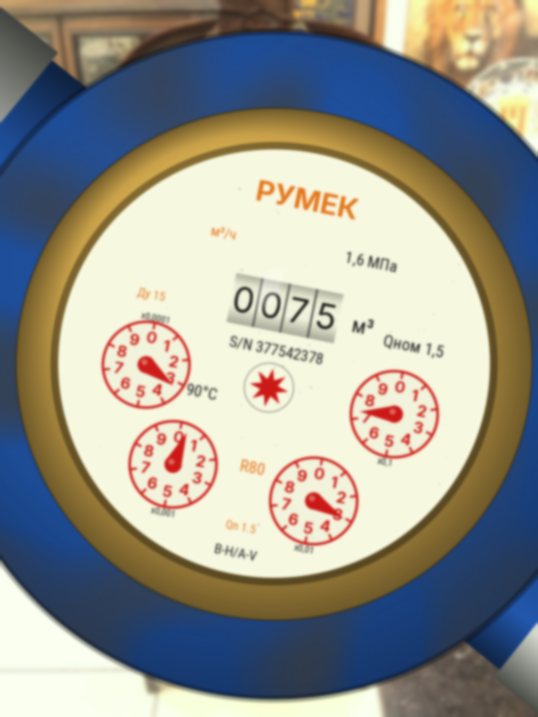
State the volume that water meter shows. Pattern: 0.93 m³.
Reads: 75.7303 m³
